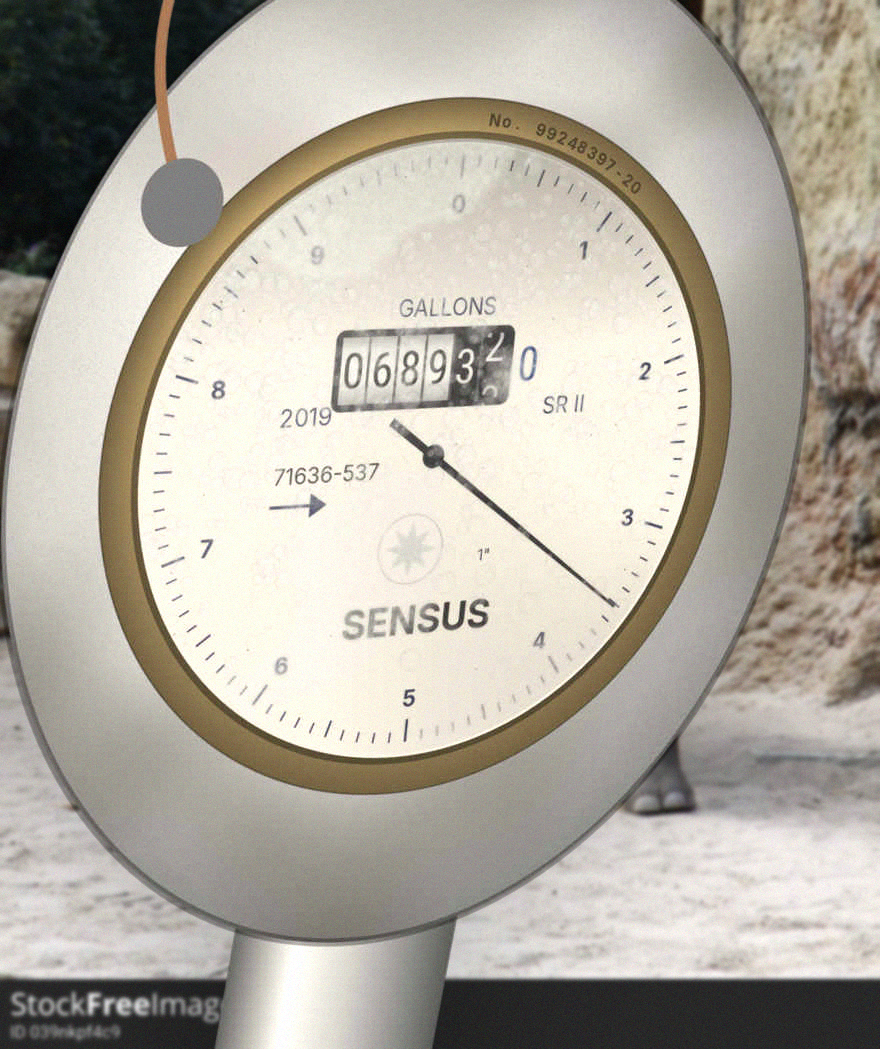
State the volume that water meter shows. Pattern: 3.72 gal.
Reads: 689323.5 gal
